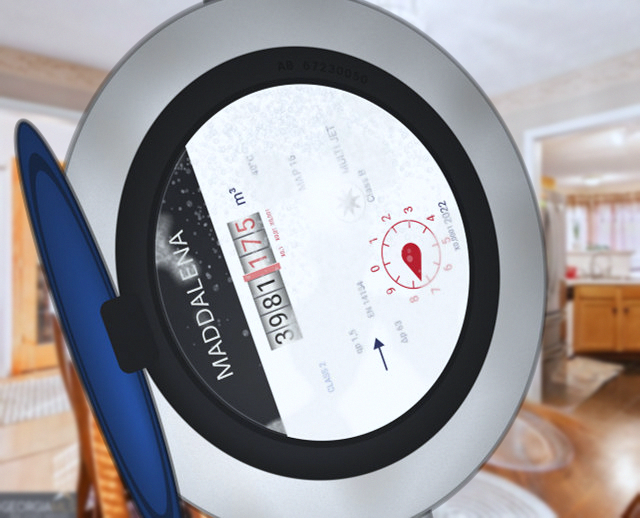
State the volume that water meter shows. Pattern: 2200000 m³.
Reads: 3981.1757 m³
